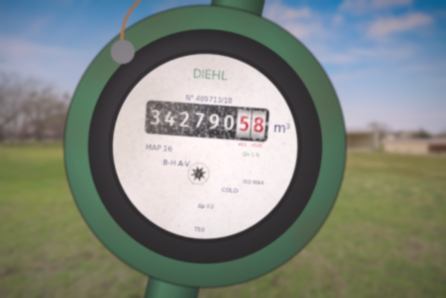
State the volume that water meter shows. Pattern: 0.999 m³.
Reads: 342790.58 m³
